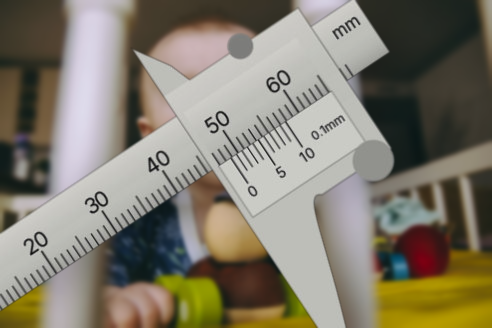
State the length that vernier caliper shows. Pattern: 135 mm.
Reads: 48.8 mm
